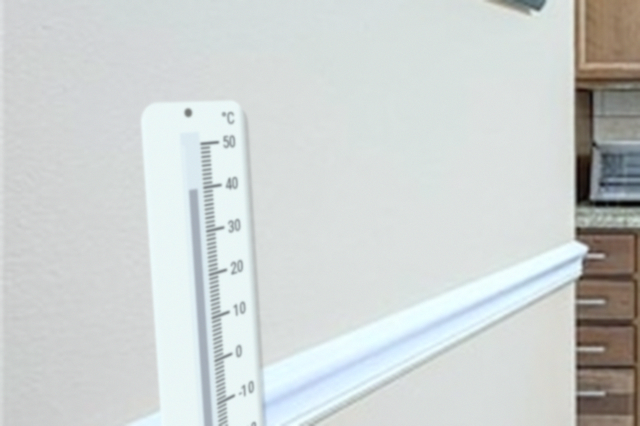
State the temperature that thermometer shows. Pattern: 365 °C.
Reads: 40 °C
